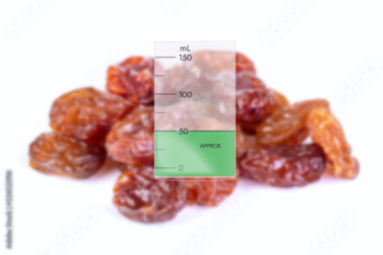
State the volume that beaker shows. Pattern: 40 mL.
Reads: 50 mL
